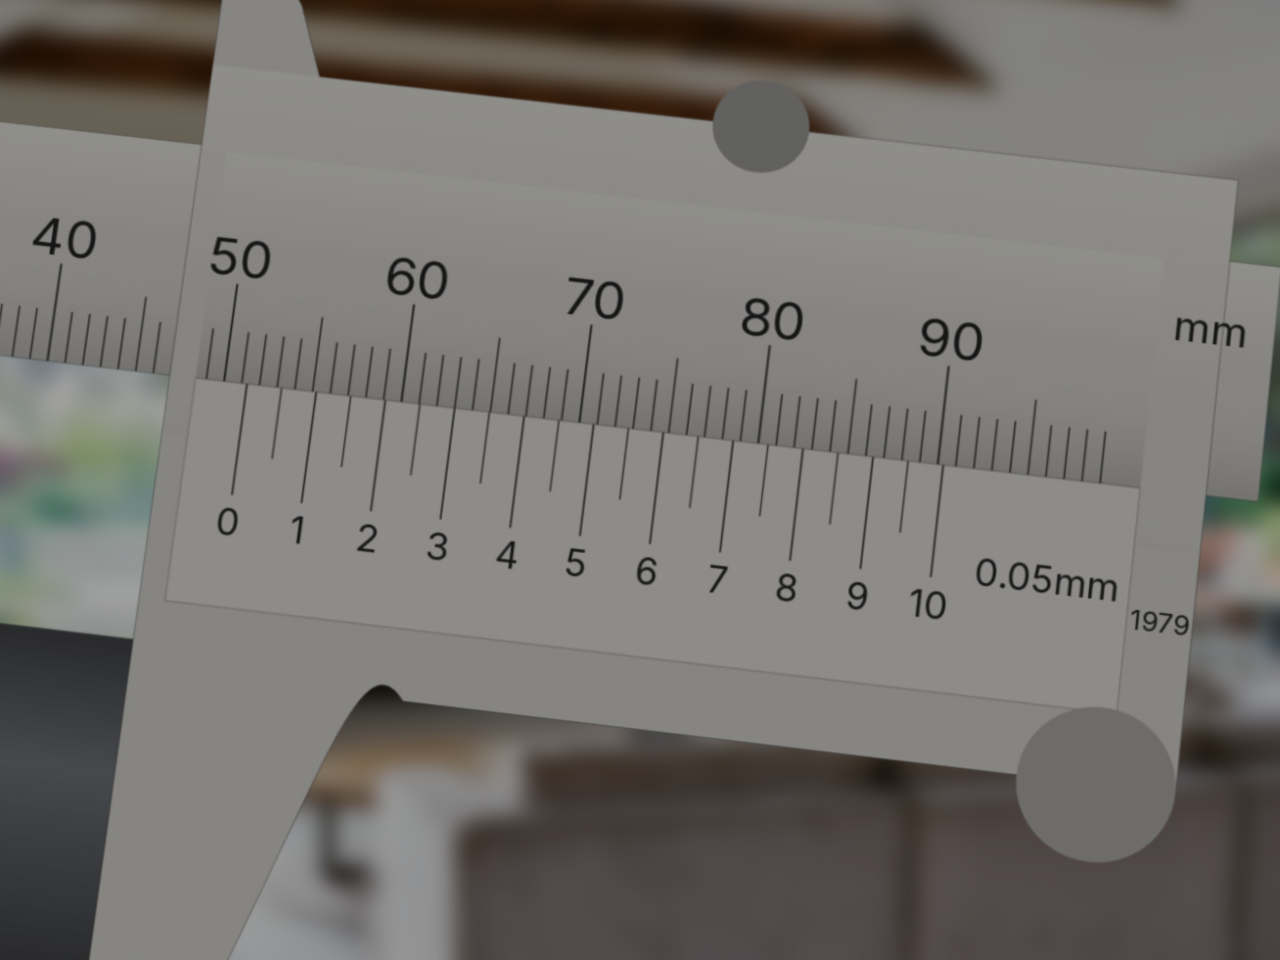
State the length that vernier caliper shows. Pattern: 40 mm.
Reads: 51.3 mm
